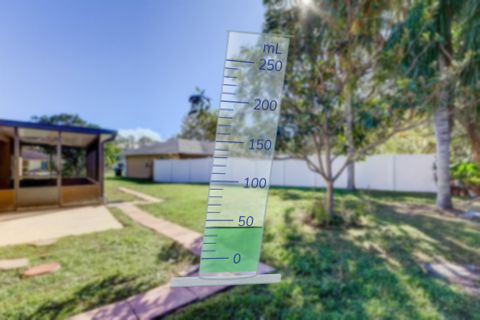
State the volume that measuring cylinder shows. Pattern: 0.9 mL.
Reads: 40 mL
